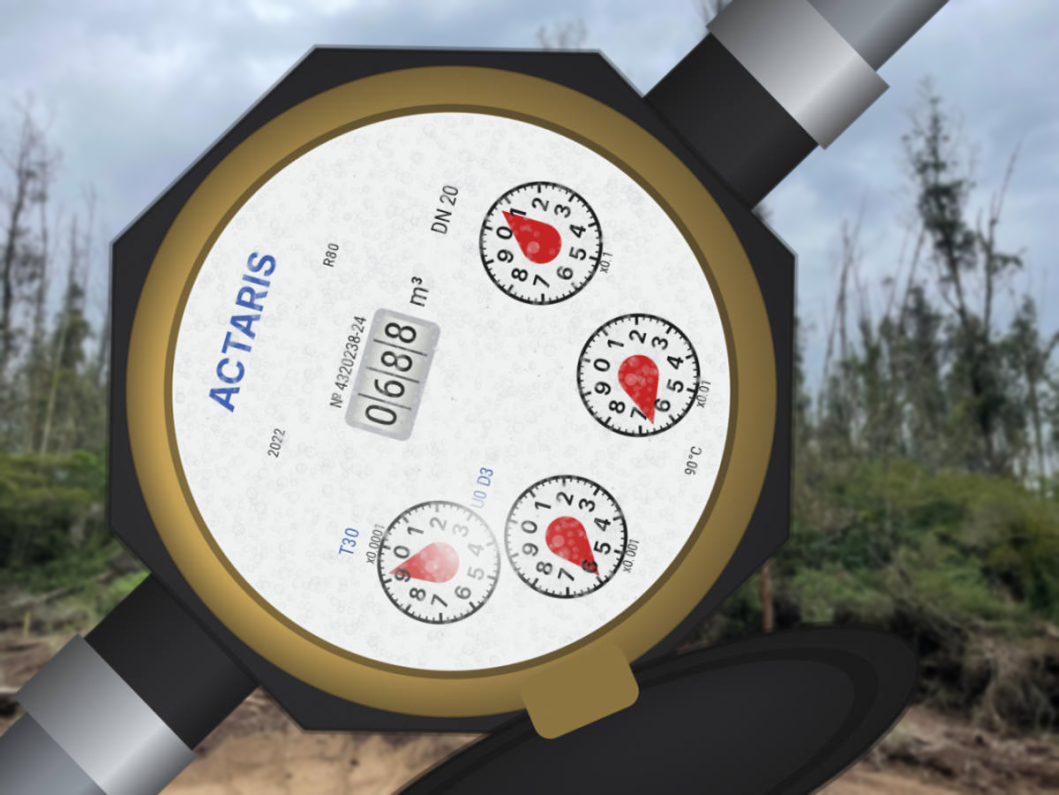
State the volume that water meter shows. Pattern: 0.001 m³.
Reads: 688.0659 m³
